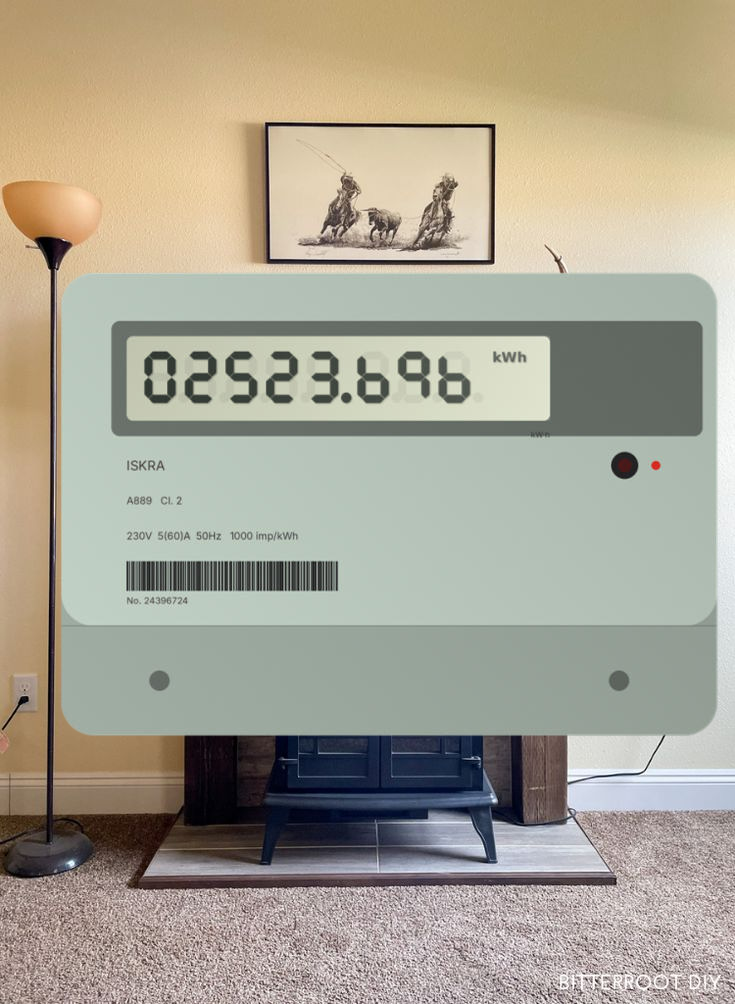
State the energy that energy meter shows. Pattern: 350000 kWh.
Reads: 2523.696 kWh
